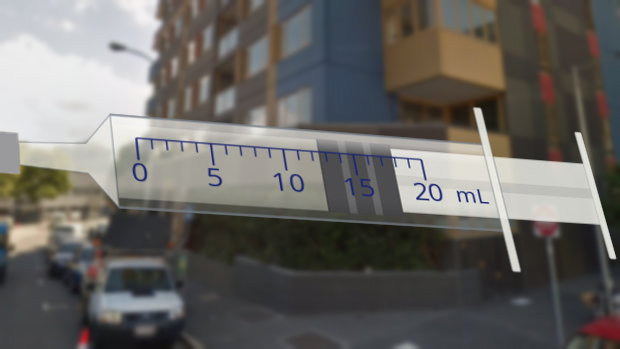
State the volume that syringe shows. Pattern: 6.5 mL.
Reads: 12.5 mL
